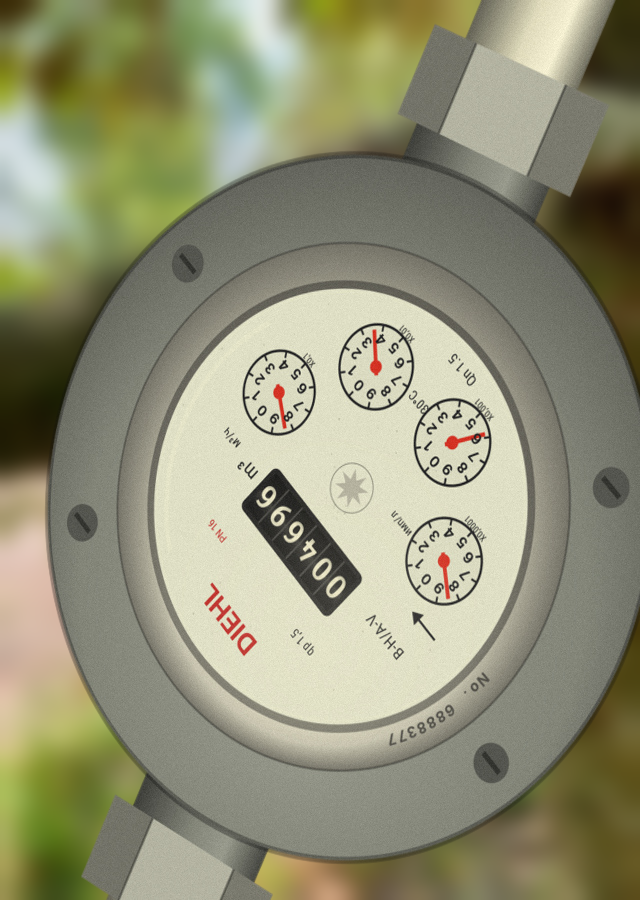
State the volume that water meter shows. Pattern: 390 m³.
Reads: 4696.8358 m³
